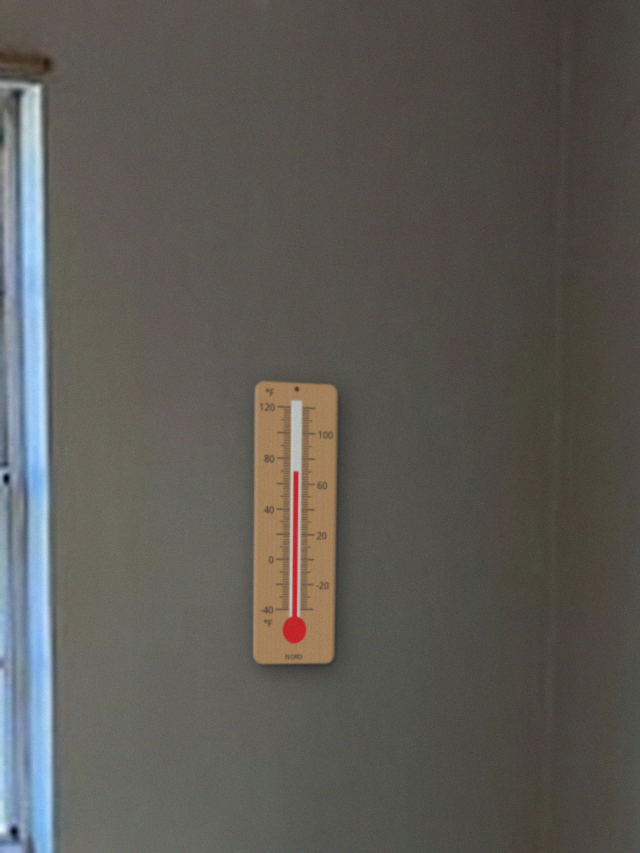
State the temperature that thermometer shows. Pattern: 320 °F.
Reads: 70 °F
